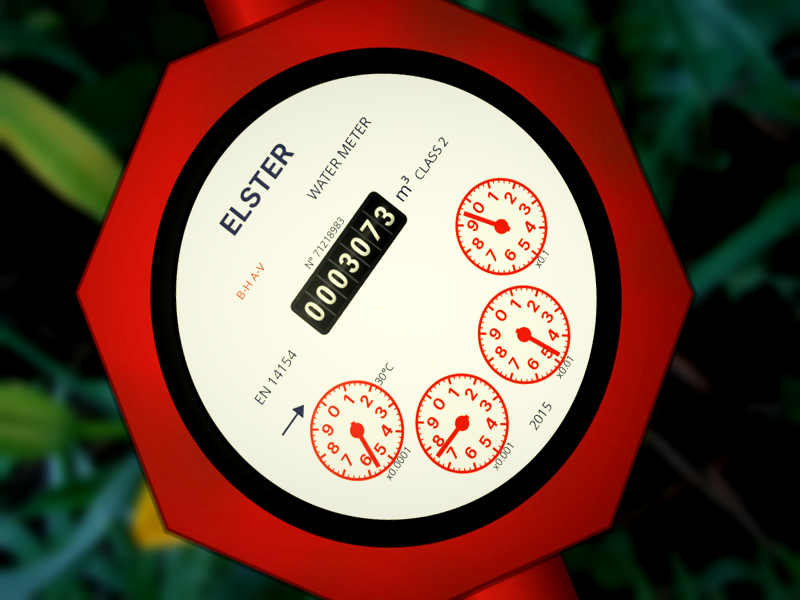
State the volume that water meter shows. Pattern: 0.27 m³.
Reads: 3072.9475 m³
